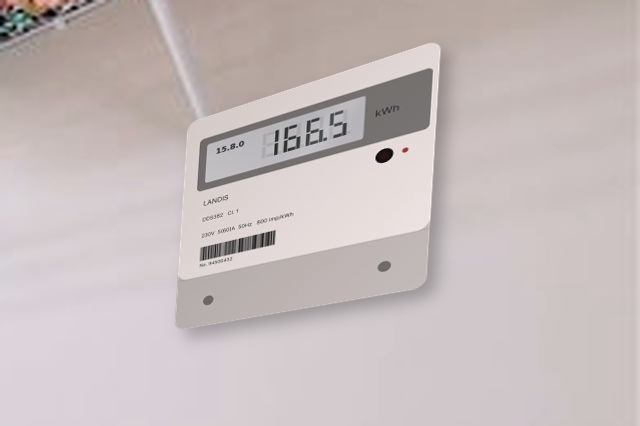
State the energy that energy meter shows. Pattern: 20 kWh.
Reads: 166.5 kWh
